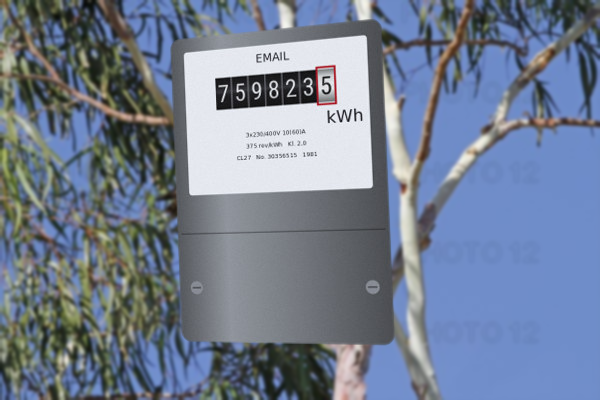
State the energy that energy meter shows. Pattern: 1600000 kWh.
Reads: 759823.5 kWh
